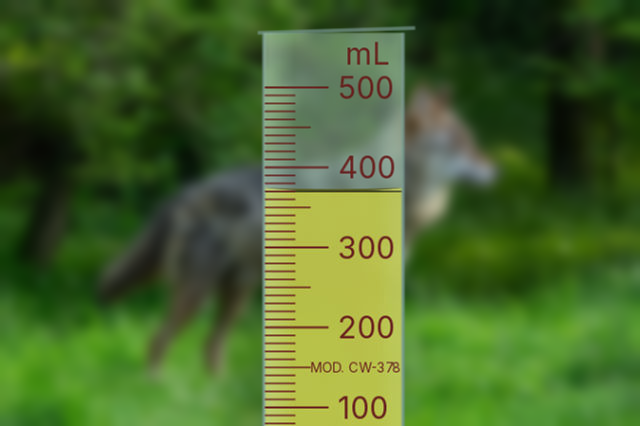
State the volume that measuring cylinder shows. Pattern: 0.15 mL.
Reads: 370 mL
